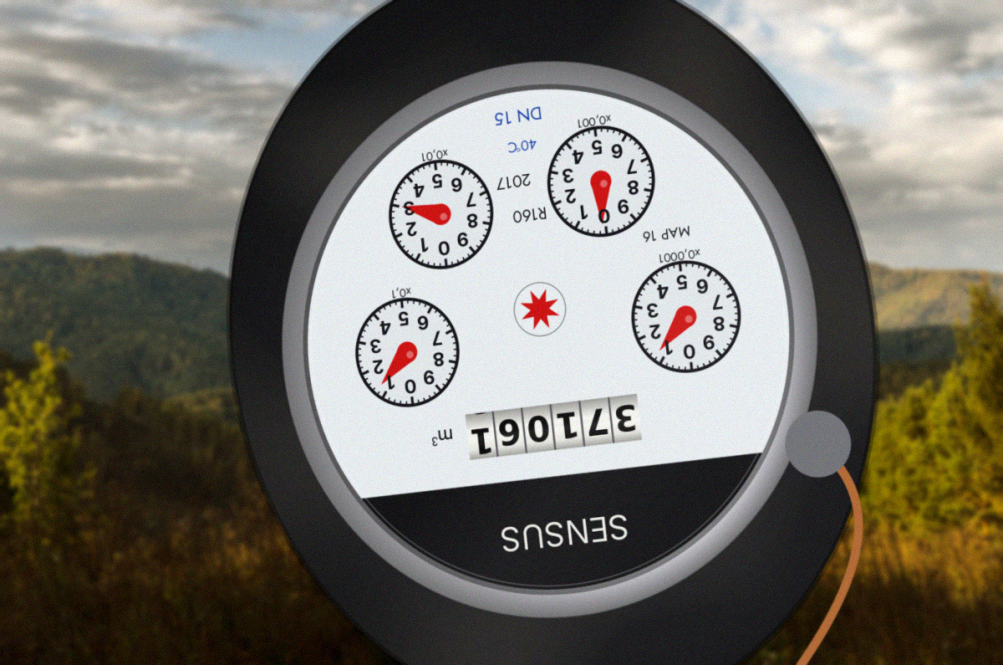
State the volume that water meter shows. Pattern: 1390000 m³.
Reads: 371061.1301 m³
